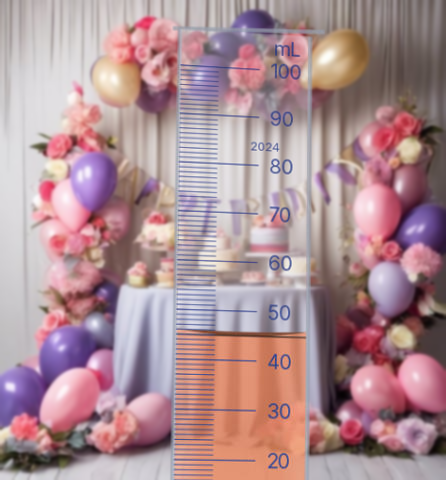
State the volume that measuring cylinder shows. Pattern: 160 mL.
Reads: 45 mL
